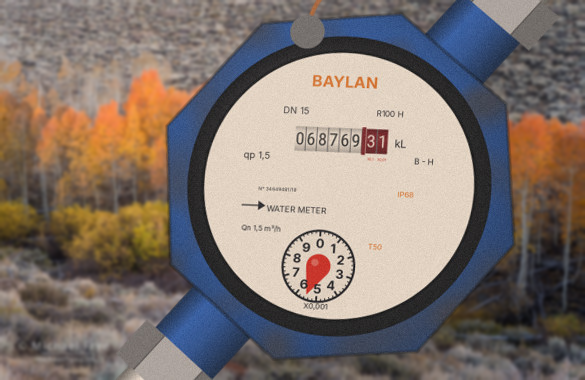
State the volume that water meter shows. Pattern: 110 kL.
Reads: 68769.315 kL
